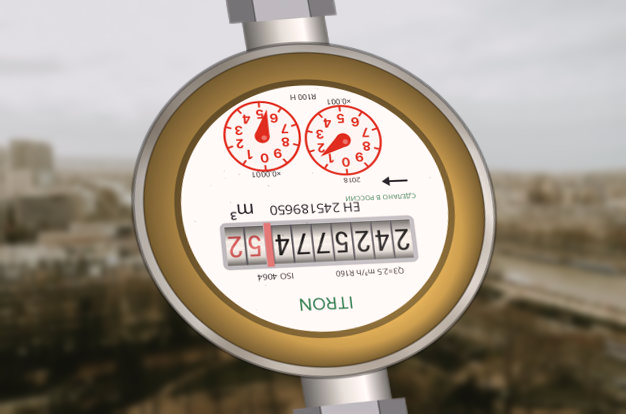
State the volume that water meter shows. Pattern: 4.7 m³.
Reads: 2425774.5215 m³
